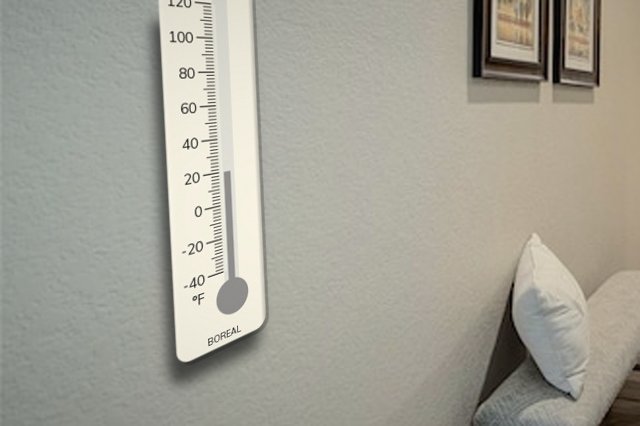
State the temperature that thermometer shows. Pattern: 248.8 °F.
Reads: 20 °F
